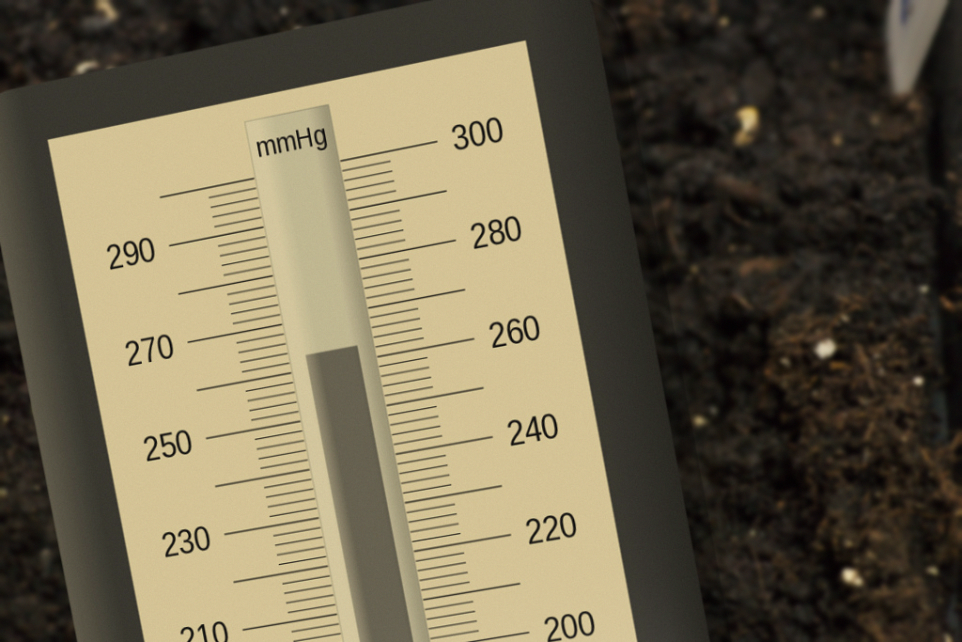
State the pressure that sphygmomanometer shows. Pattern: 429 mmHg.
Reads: 263 mmHg
